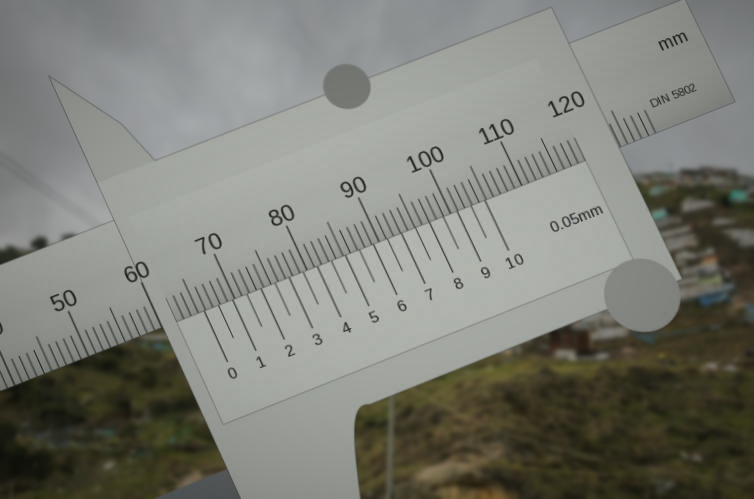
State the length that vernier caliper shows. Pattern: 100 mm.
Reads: 65.8 mm
